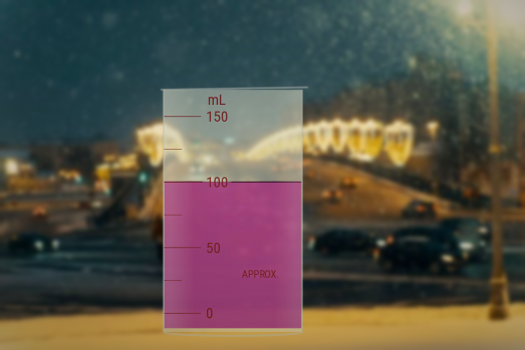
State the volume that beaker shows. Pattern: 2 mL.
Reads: 100 mL
